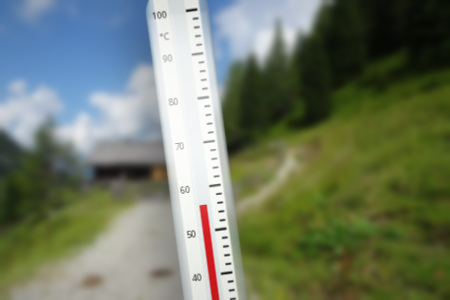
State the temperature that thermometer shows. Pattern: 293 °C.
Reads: 56 °C
